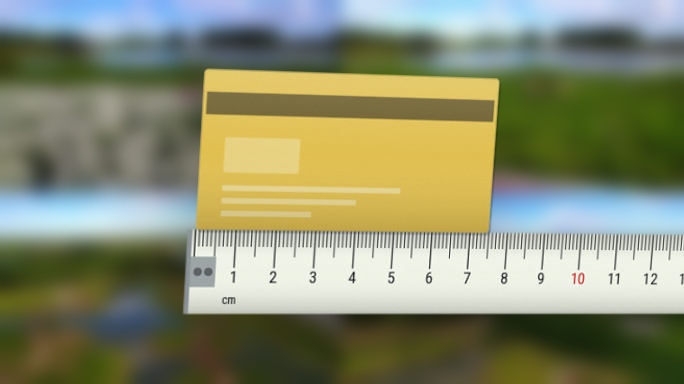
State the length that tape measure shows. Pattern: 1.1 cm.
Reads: 7.5 cm
